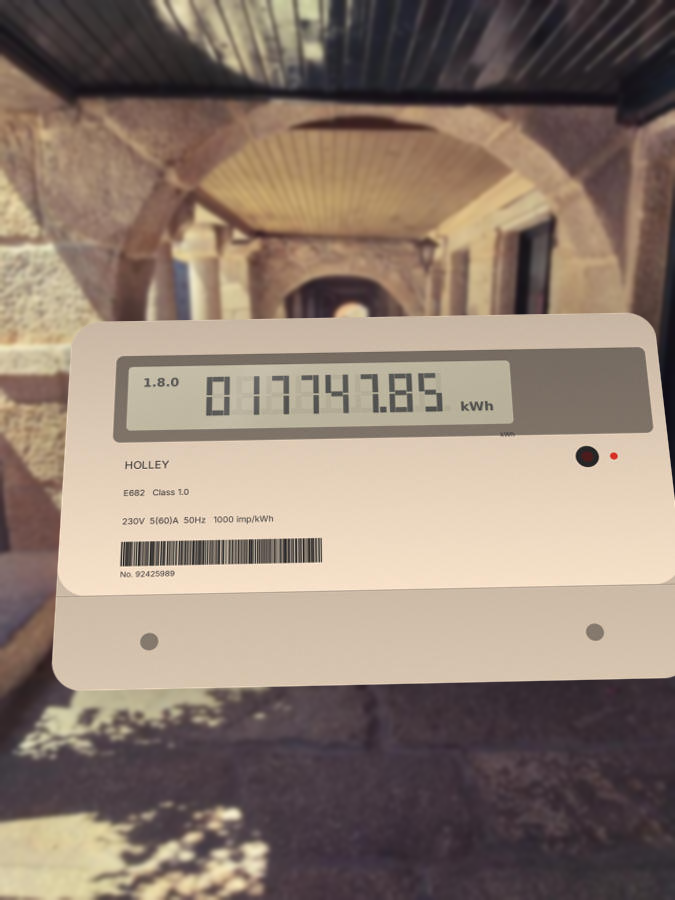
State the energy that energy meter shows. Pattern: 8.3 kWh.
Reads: 17747.85 kWh
